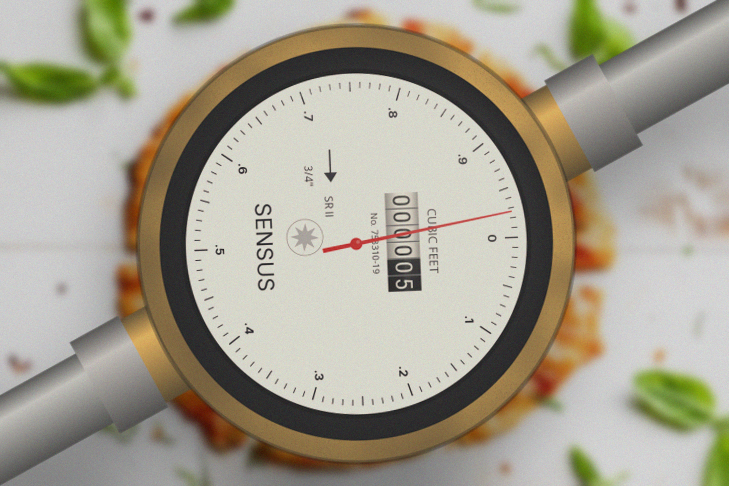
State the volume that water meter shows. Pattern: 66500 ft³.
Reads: 4.97 ft³
